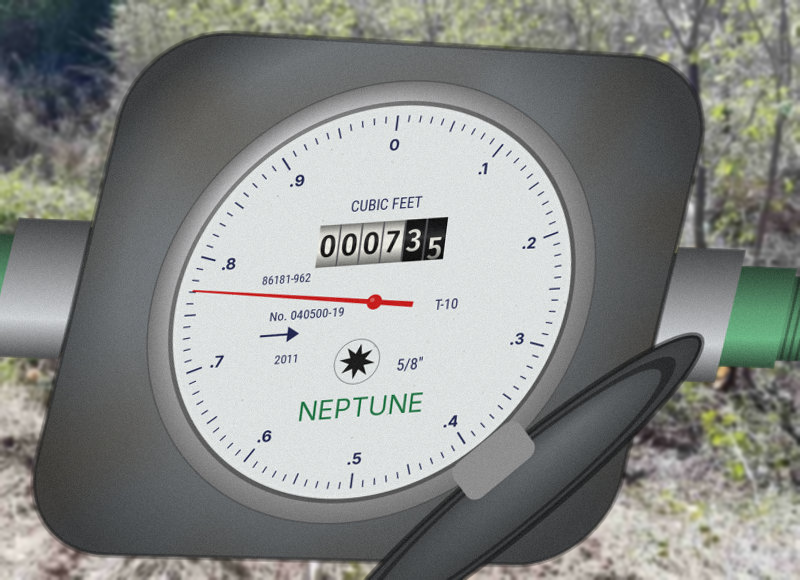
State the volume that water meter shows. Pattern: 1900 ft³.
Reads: 734.77 ft³
